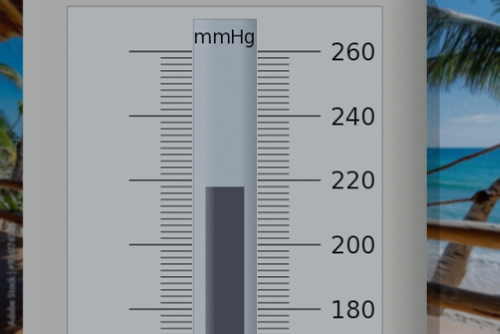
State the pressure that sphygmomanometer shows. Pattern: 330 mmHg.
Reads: 218 mmHg
